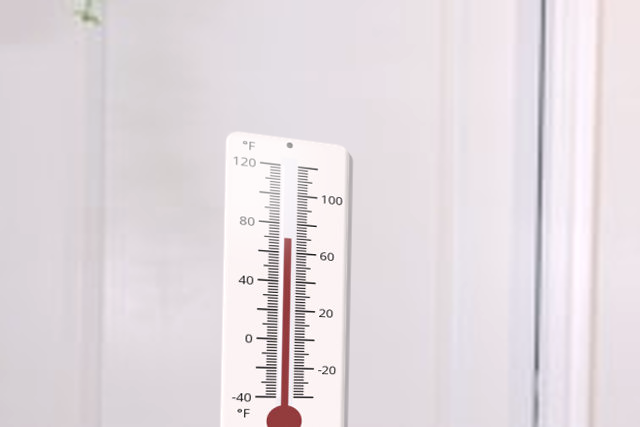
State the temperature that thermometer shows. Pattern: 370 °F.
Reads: 70 °F
